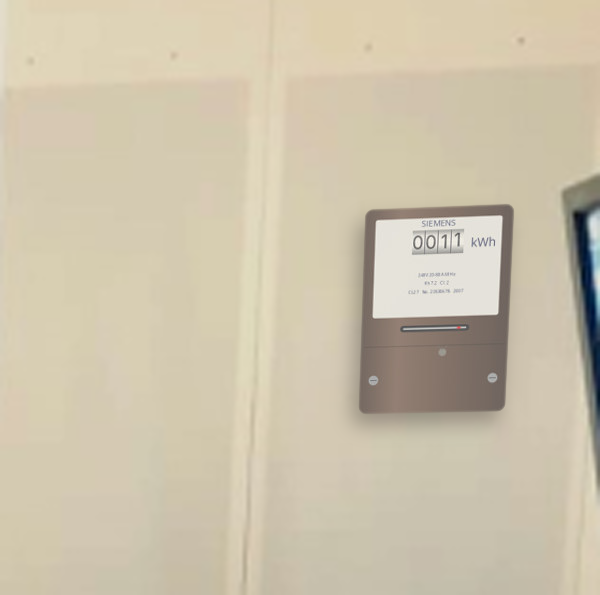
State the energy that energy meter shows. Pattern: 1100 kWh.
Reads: 11 kWh
